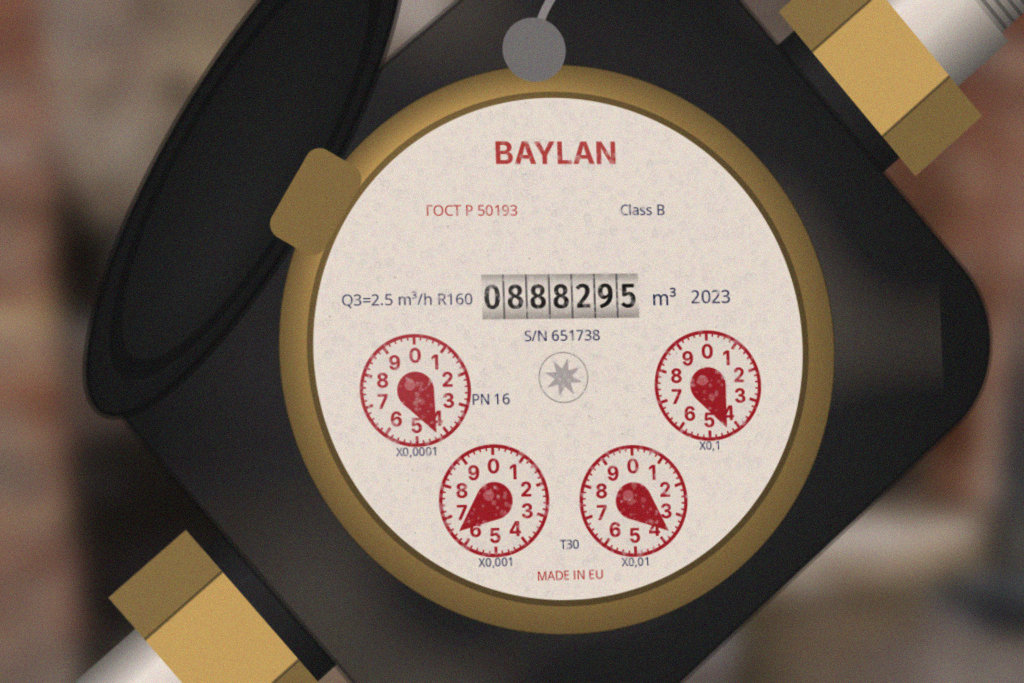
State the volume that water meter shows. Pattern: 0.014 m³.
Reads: 888295.4364 m³
